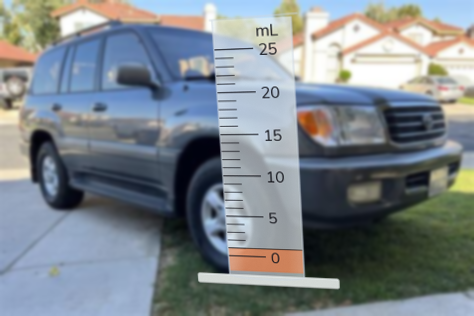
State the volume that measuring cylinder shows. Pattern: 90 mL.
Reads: 1 mL
